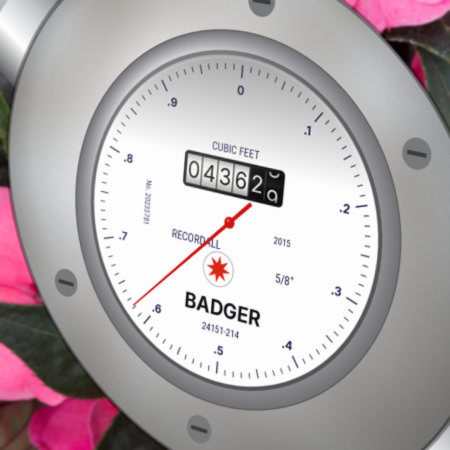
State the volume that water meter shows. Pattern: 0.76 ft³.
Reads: 43628.62 ft³
